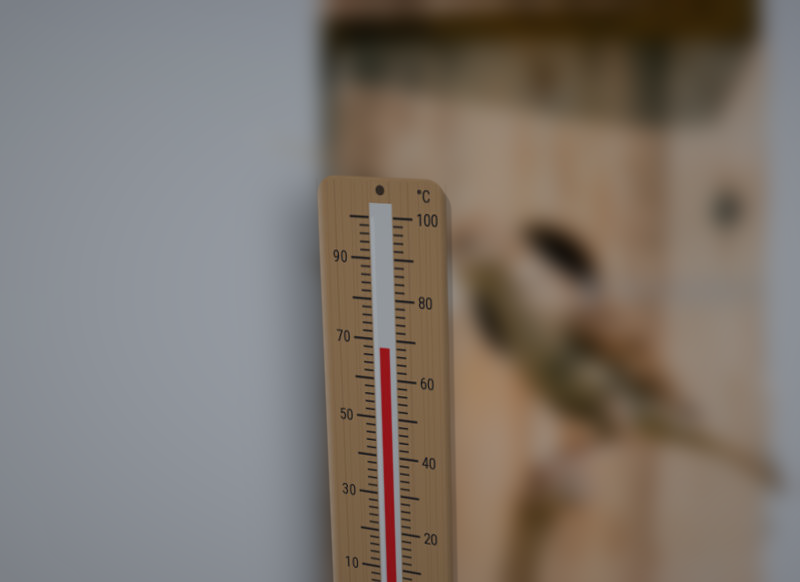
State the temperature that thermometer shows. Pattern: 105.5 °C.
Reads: 68 °C
